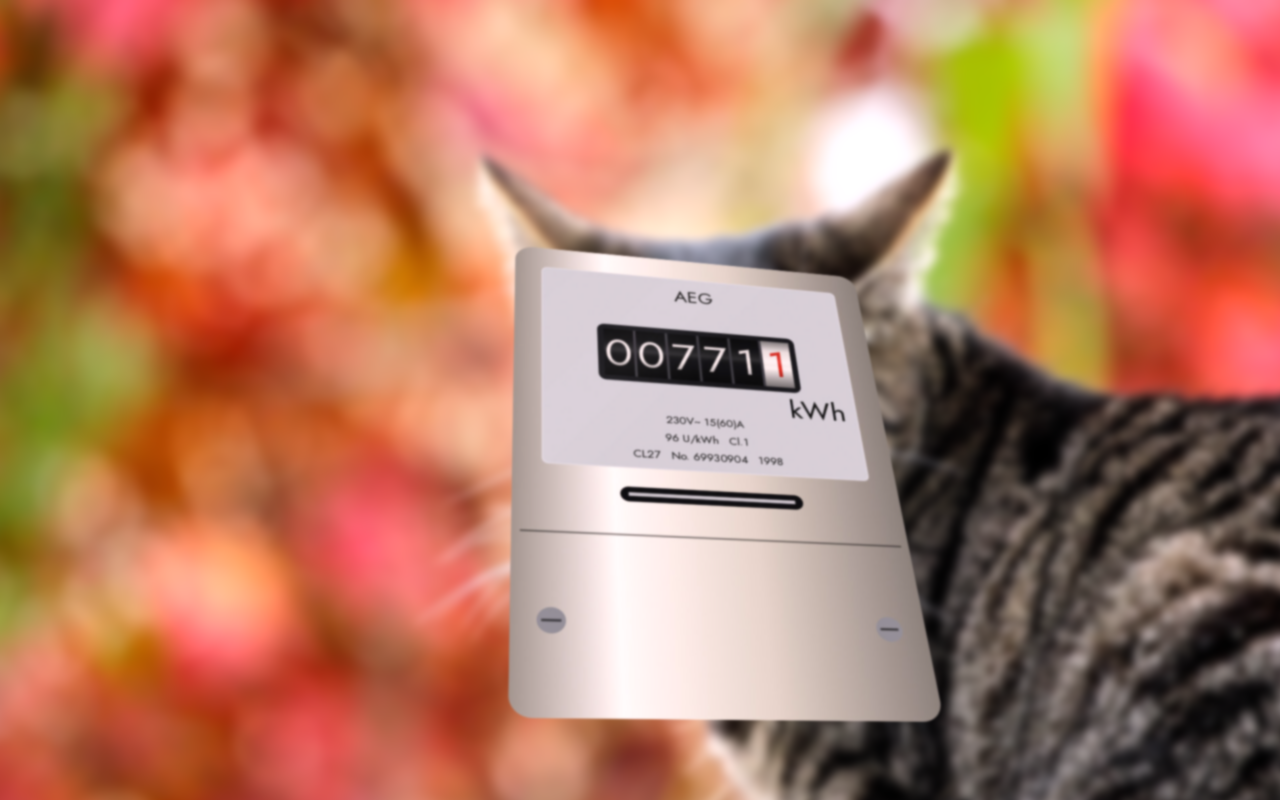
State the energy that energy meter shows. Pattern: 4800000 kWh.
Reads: 771.1 kWh
